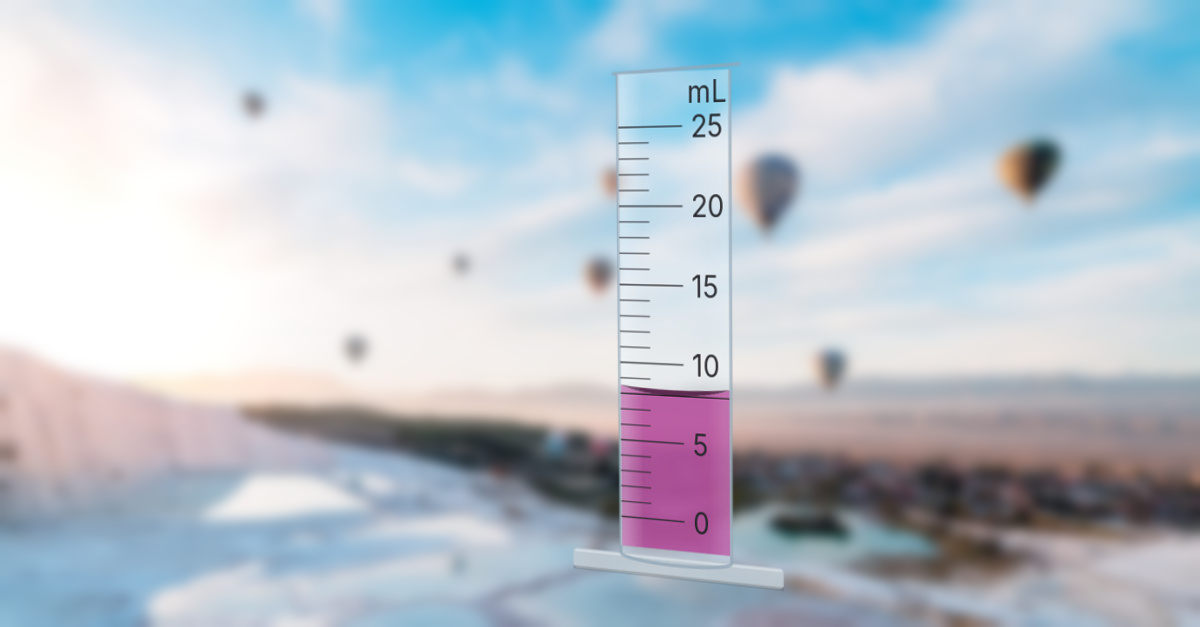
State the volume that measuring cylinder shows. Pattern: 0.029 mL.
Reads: 8 mL
